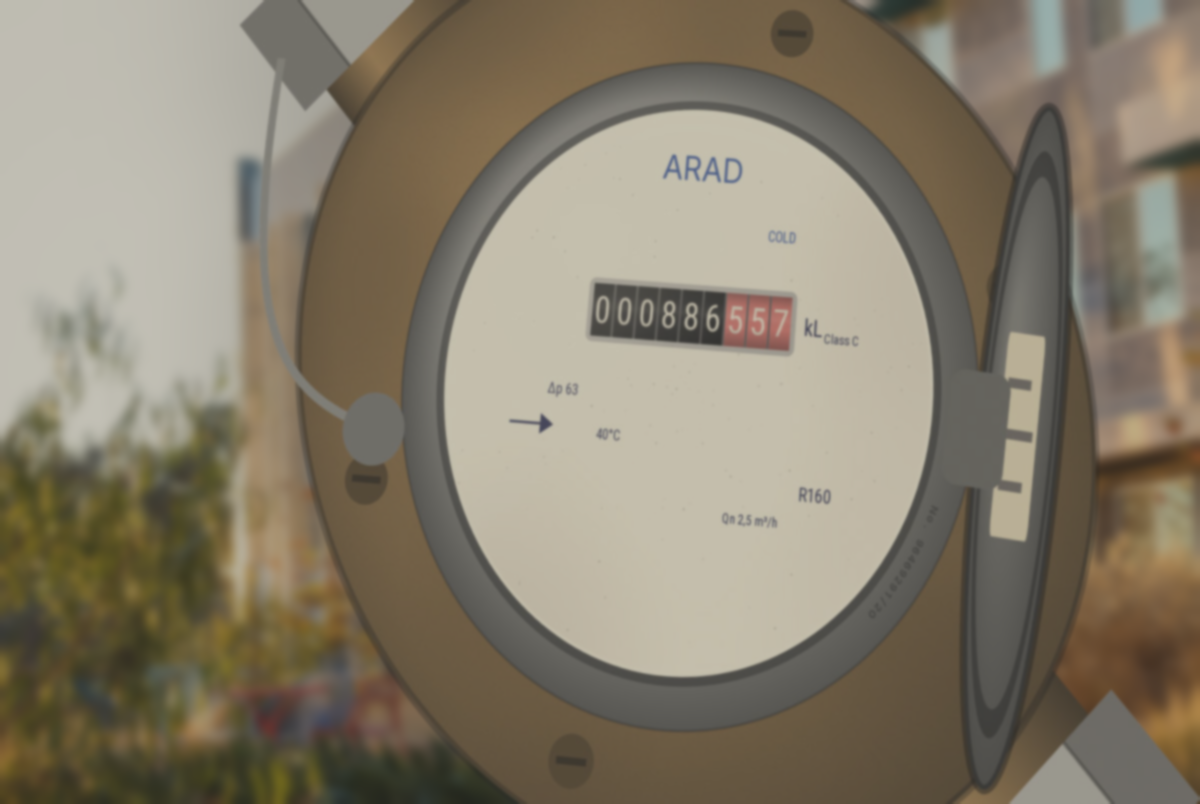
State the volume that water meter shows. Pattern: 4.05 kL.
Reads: 886.557 kL
